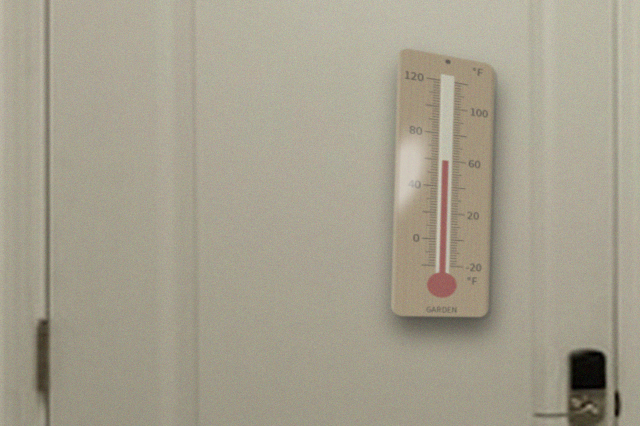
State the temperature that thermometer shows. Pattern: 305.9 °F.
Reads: 60 °F
